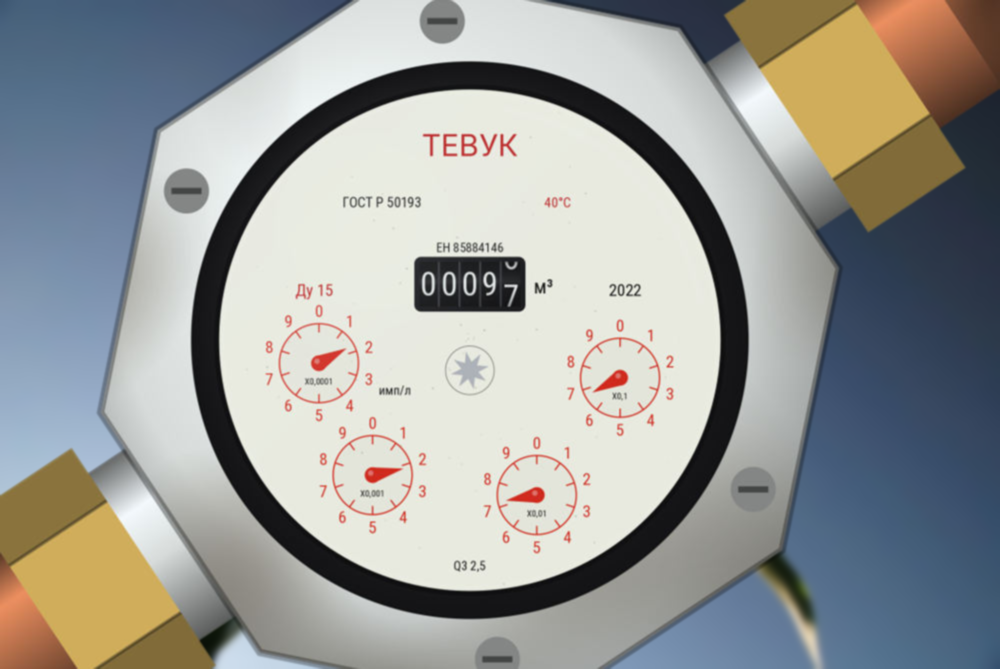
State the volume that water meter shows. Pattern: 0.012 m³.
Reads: 96.6721 m³
